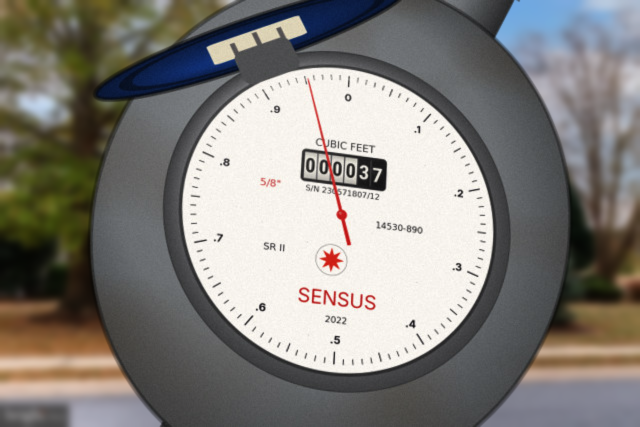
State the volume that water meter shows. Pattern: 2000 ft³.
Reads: 36.95 ft³
